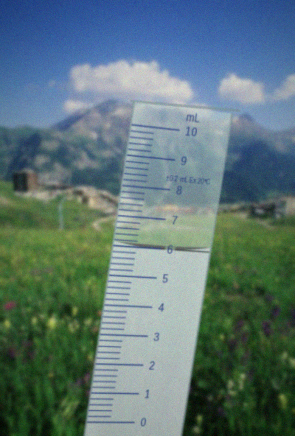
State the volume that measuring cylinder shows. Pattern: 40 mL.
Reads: 6 mL
